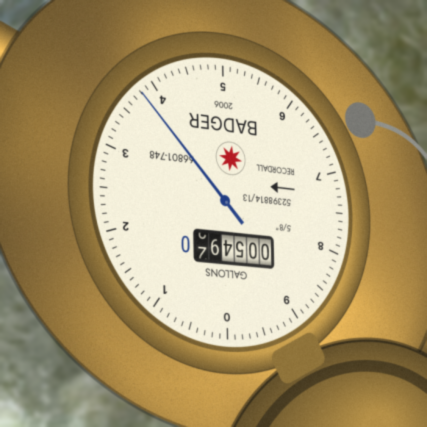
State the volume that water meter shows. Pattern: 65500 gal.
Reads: 54923.8 gal
